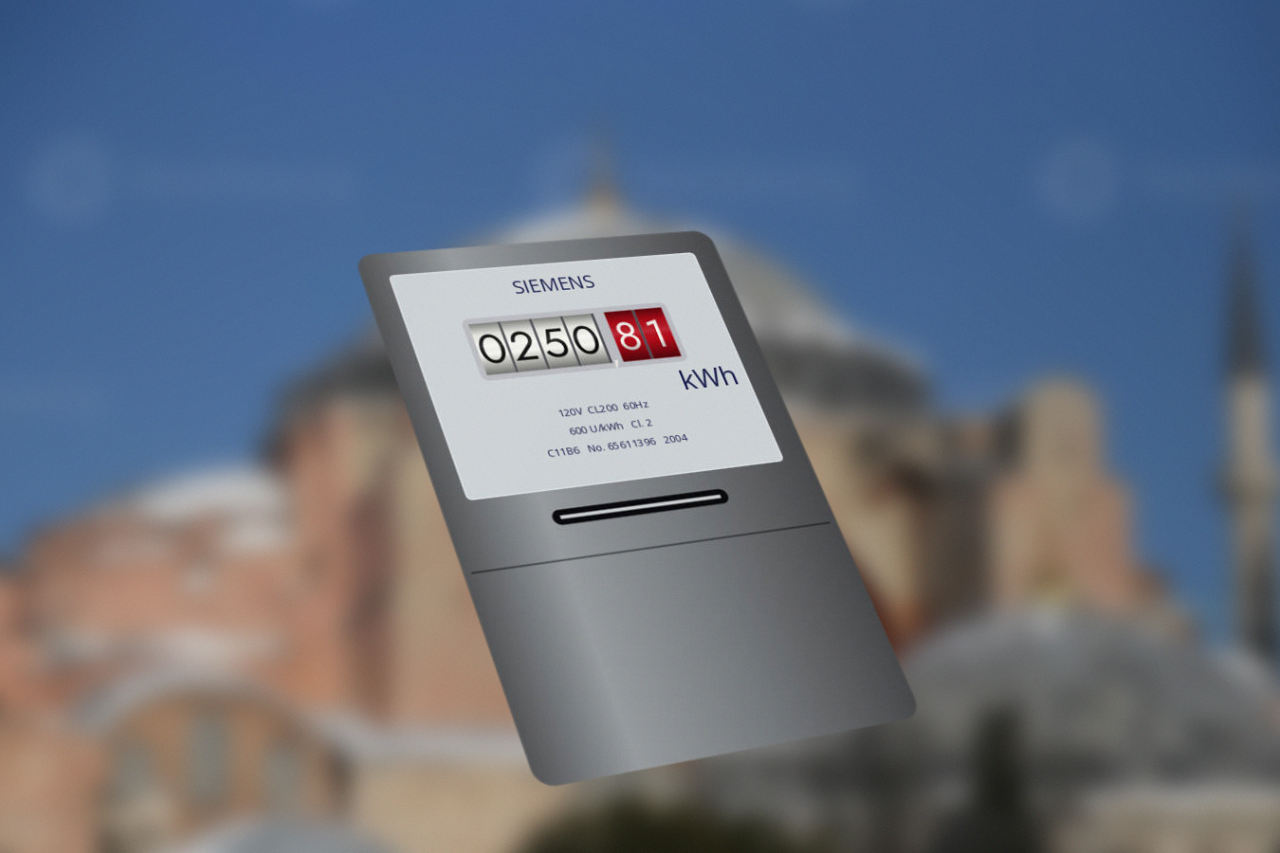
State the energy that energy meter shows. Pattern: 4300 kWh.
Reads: 250.81 kWh
